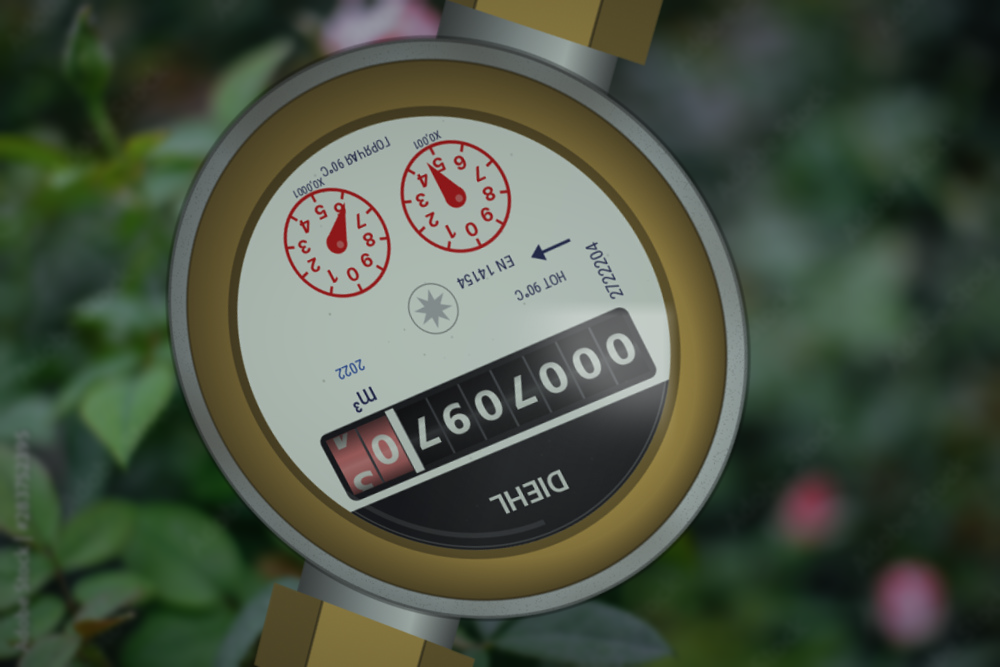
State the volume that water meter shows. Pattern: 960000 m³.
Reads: 7097.0346 m³
